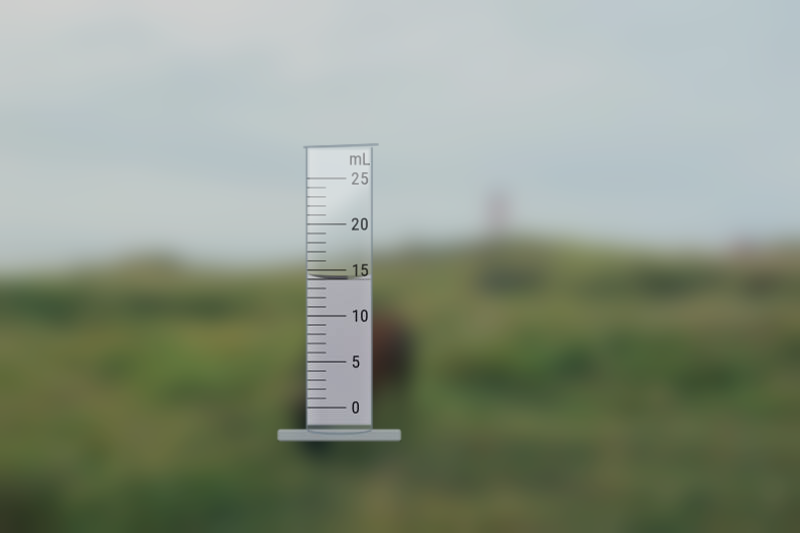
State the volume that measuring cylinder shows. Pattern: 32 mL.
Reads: 14 mL
